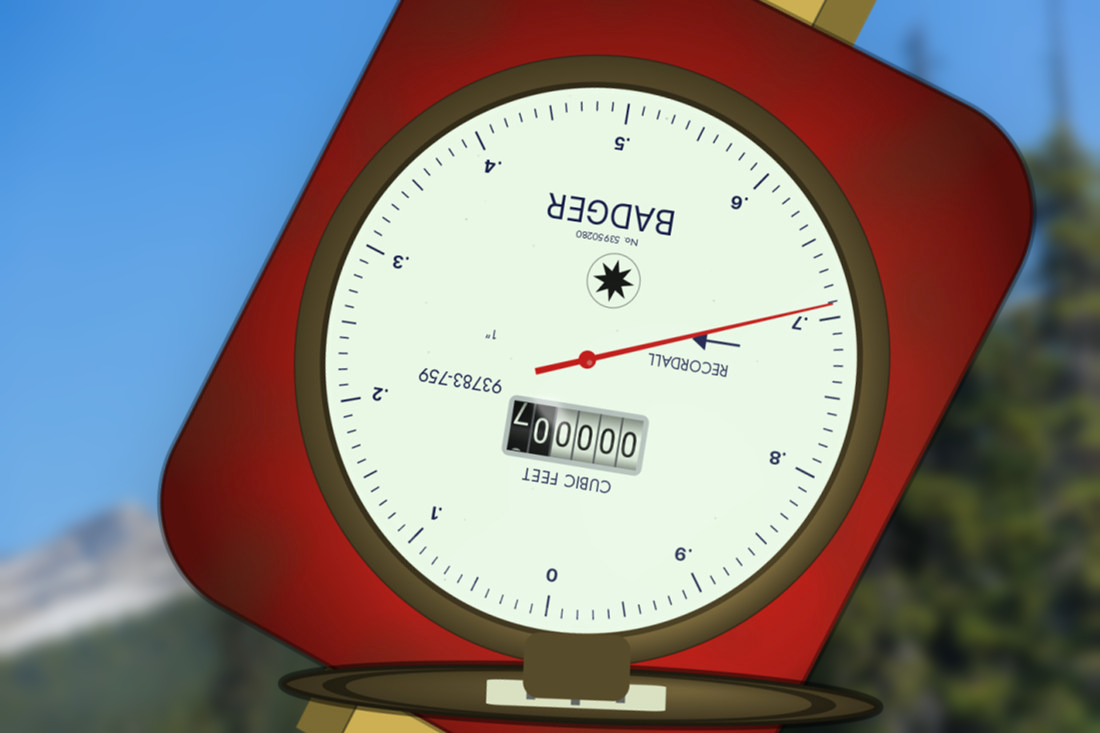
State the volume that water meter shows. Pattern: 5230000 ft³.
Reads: 6.69 ft³
